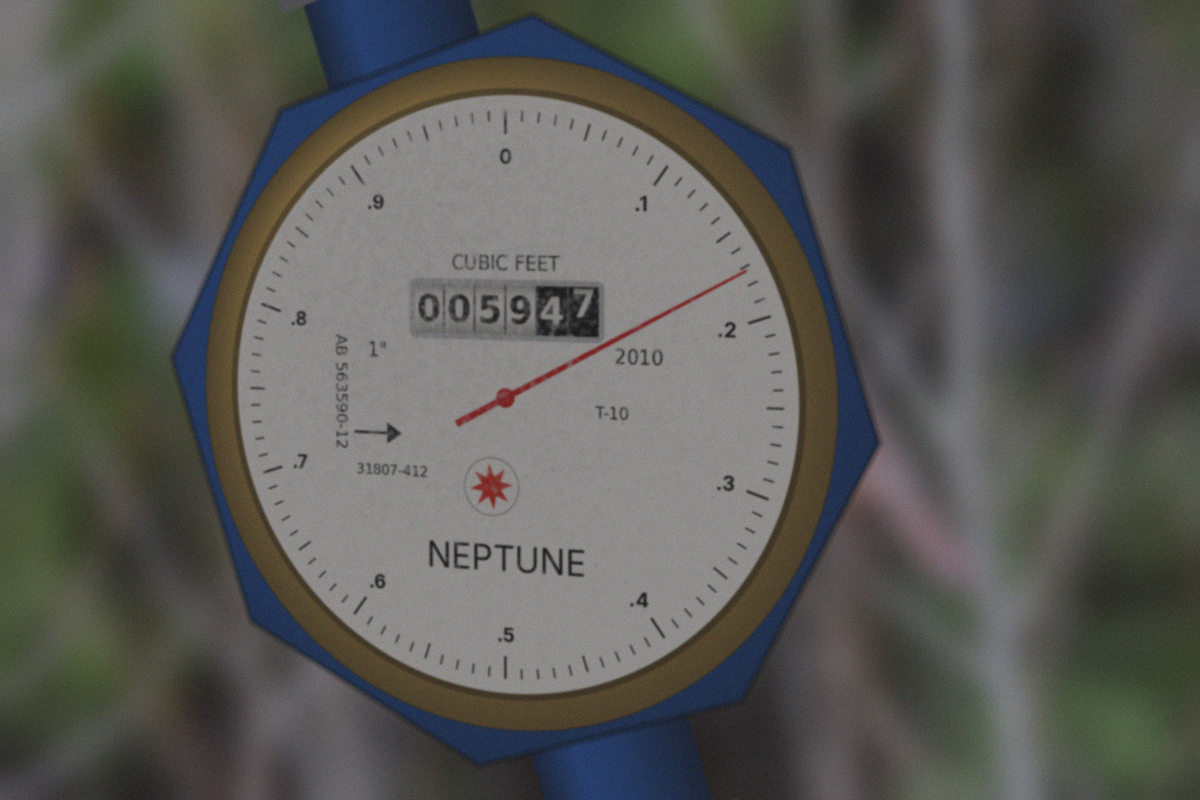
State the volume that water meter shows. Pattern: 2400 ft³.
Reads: 5947.17 ft³
